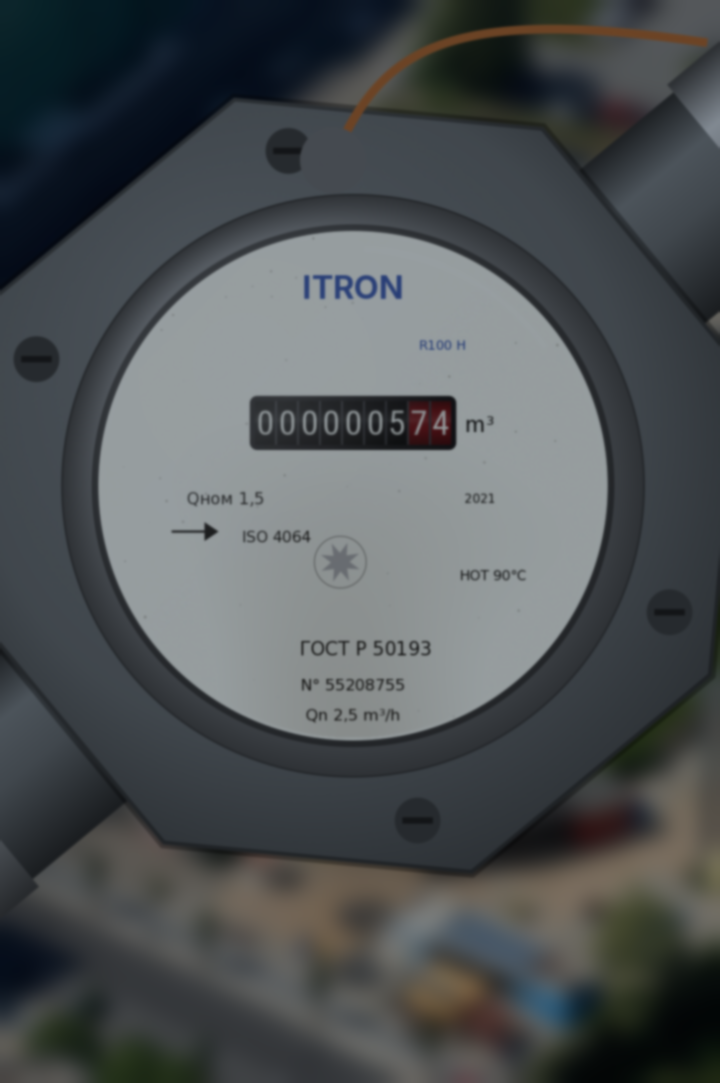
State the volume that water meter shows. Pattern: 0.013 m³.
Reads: 5.74 m³
